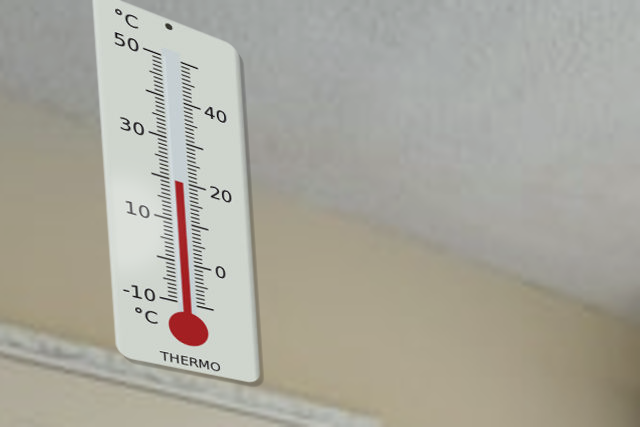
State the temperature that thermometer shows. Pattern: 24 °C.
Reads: 20 °C
